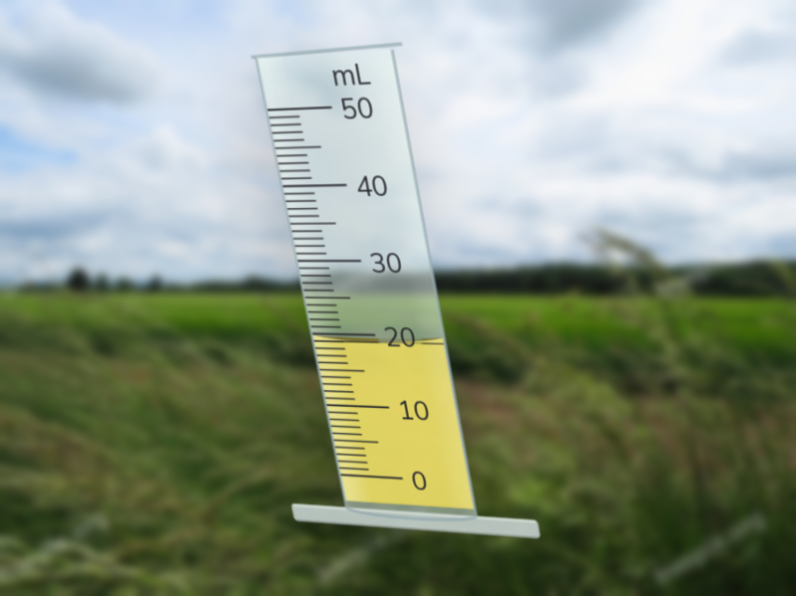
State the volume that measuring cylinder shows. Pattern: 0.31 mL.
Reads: 19 mL
